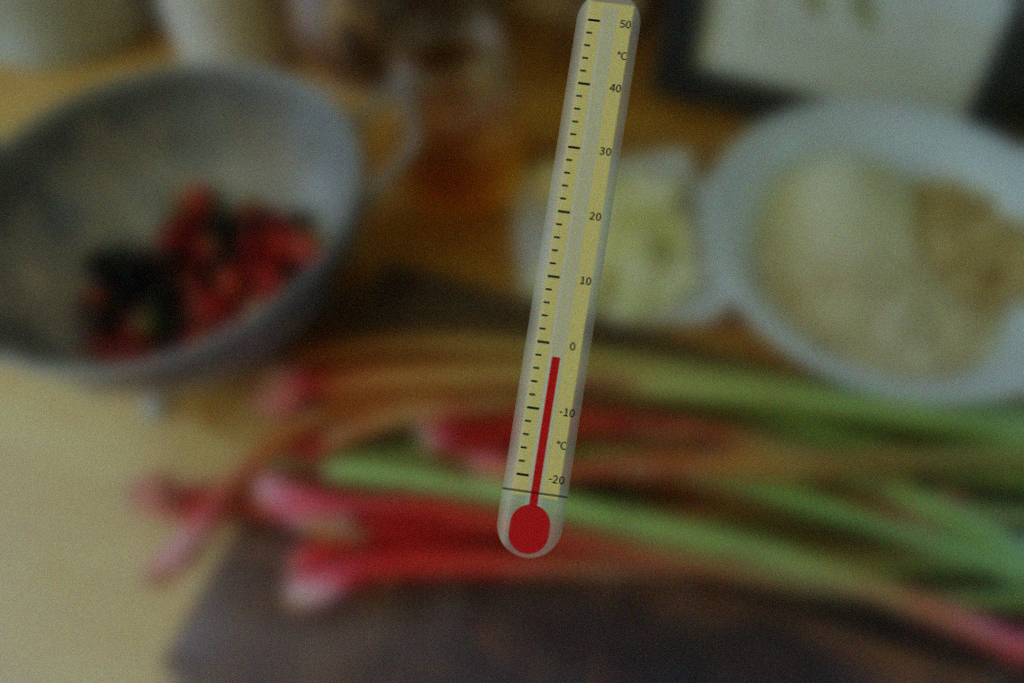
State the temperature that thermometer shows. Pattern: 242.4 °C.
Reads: -2 °C
